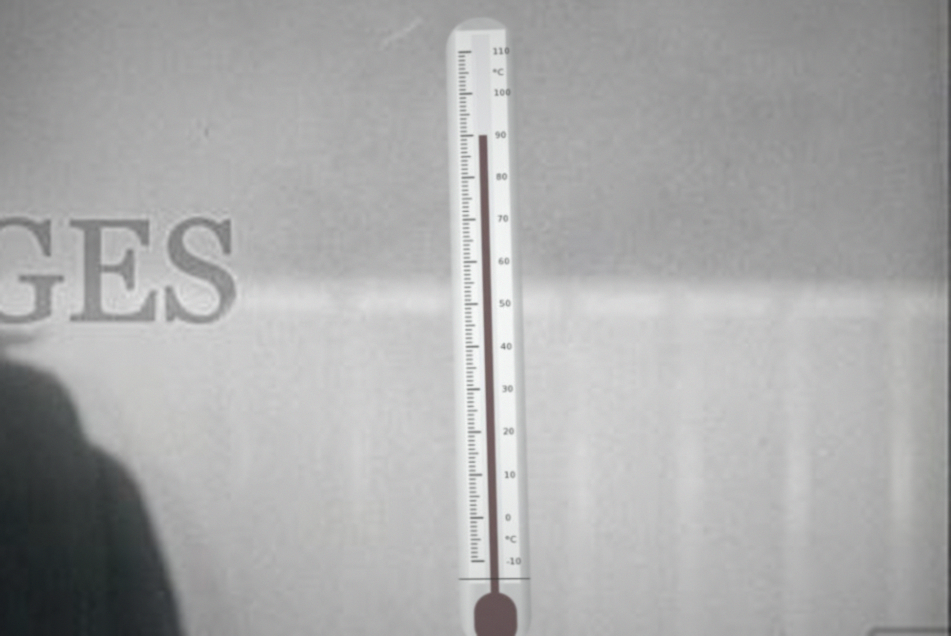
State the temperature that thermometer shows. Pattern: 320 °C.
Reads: 90 °C
